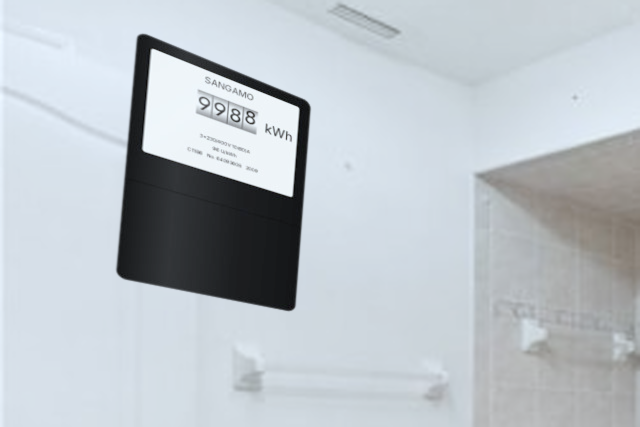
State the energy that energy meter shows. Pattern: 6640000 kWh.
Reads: 9988 kWh
